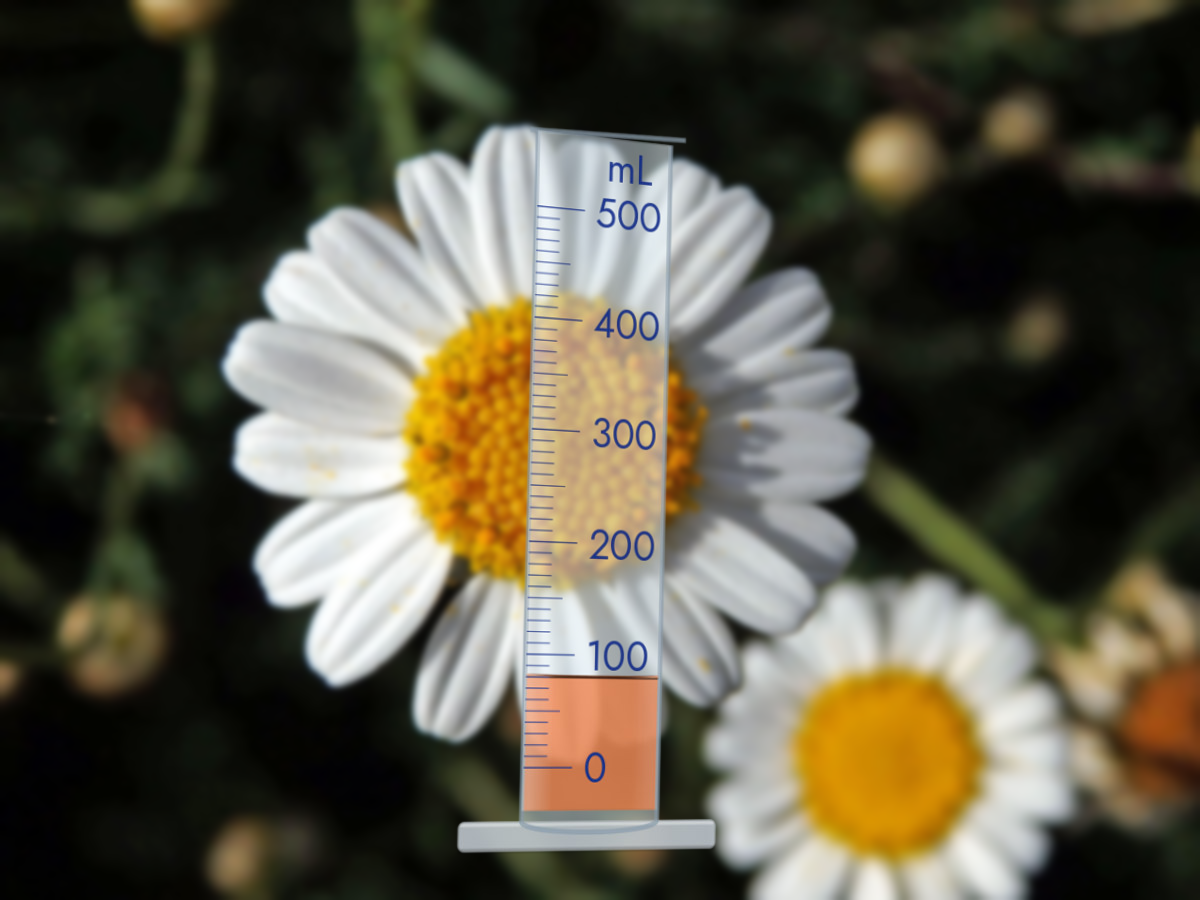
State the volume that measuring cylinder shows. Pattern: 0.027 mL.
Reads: 80 mL
